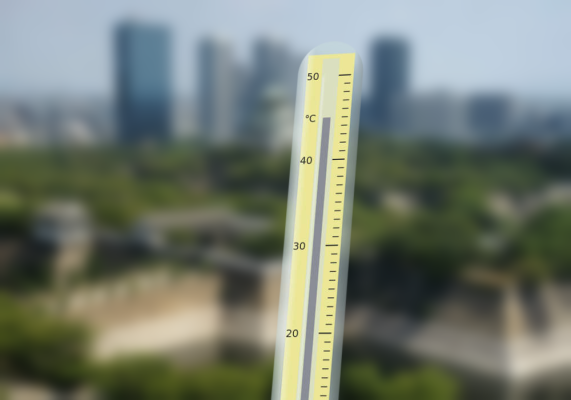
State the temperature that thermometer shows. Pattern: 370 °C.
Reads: 45 °C
